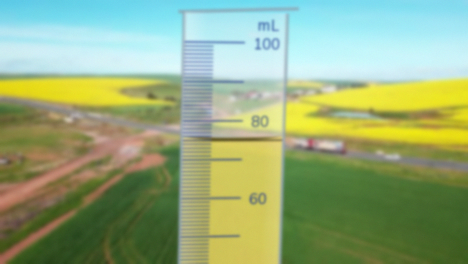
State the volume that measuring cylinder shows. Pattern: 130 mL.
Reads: 75 mL
